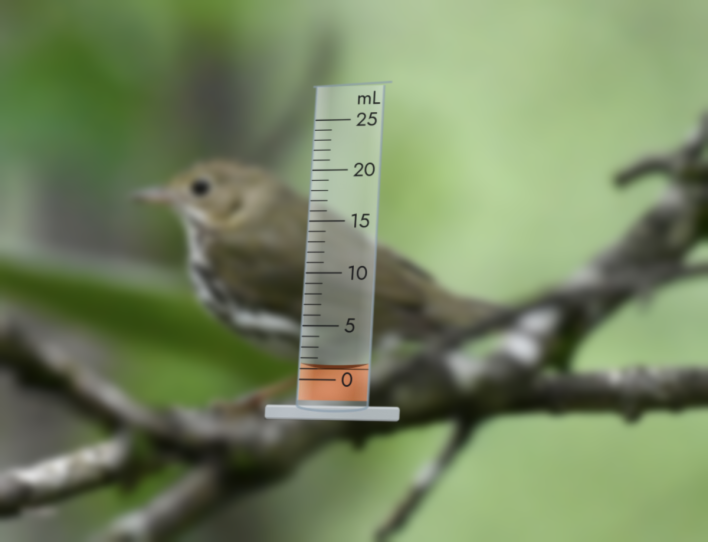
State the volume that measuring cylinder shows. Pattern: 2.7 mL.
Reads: 1 mL
